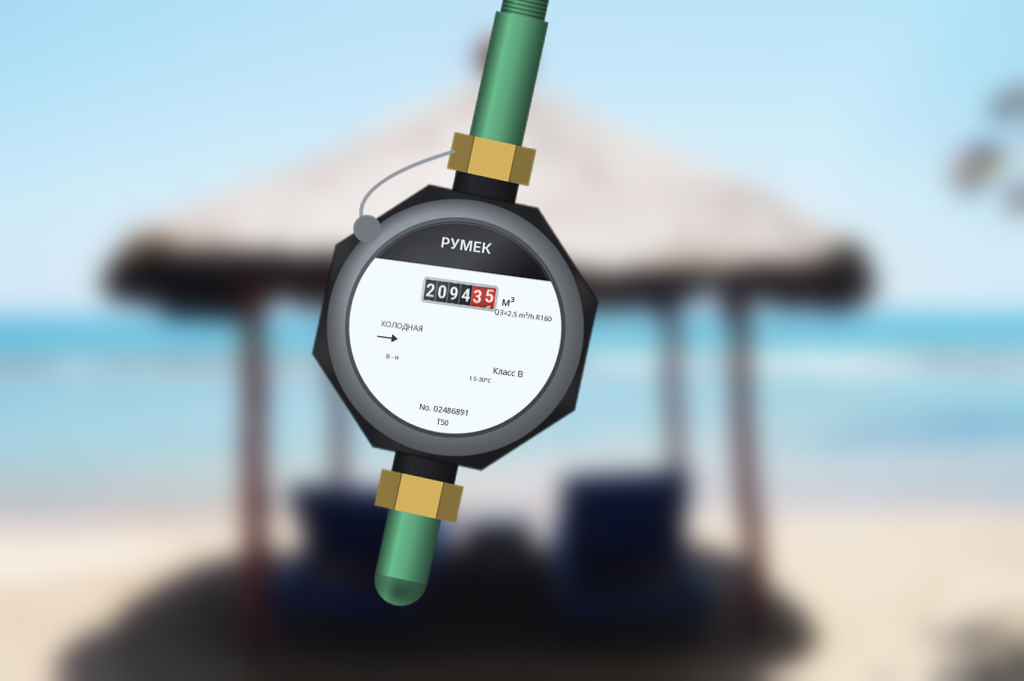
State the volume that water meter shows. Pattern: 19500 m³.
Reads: 2094.35 m³
